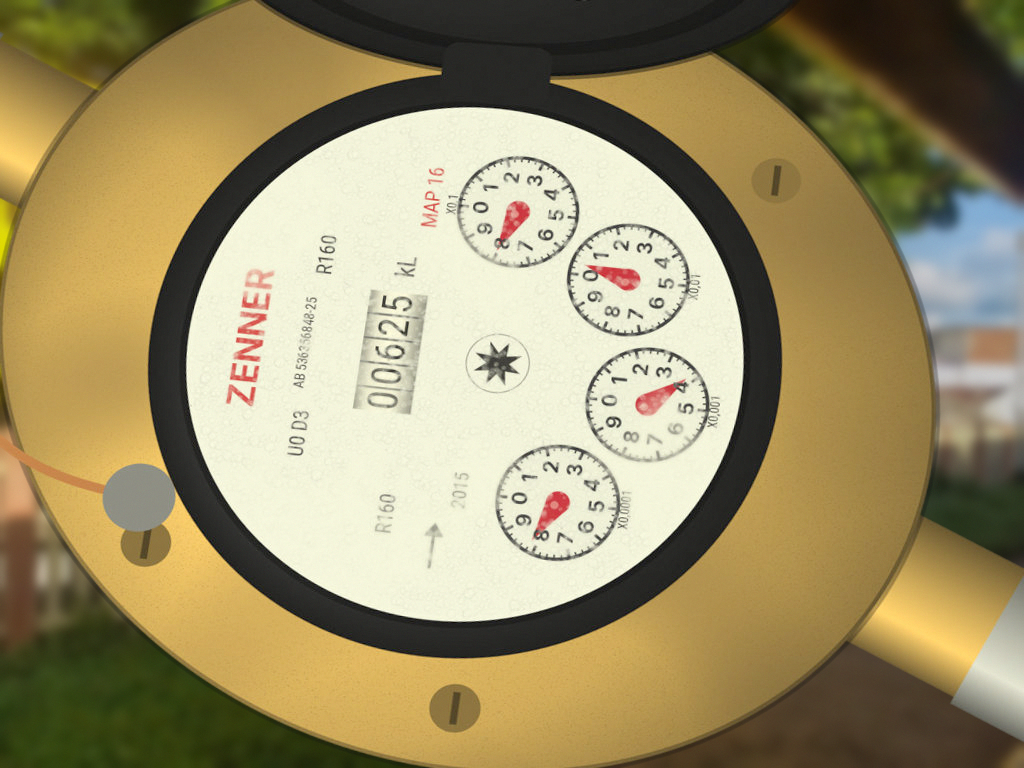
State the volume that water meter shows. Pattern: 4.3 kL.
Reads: 625.8038 kL
